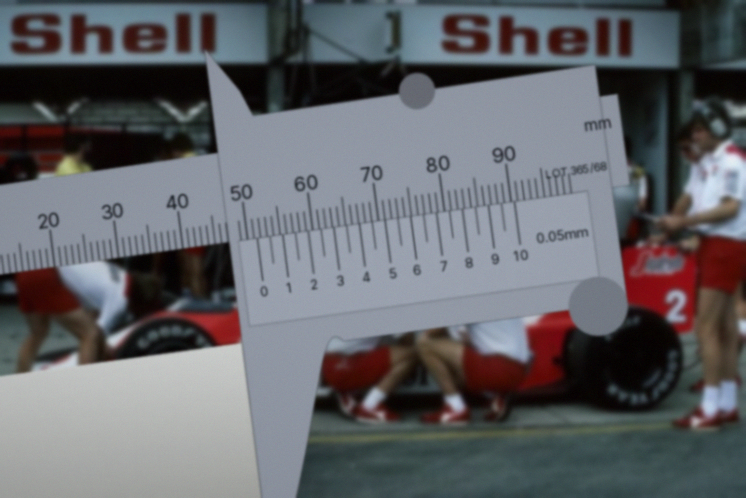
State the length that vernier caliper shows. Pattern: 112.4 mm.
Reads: 51.5 mm
